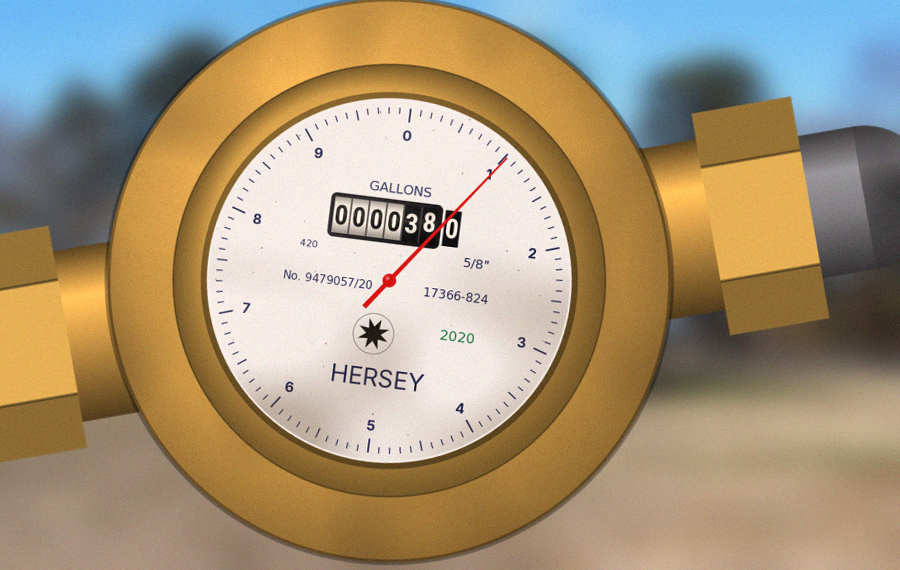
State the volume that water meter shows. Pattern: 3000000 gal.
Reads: 381.0 gal
